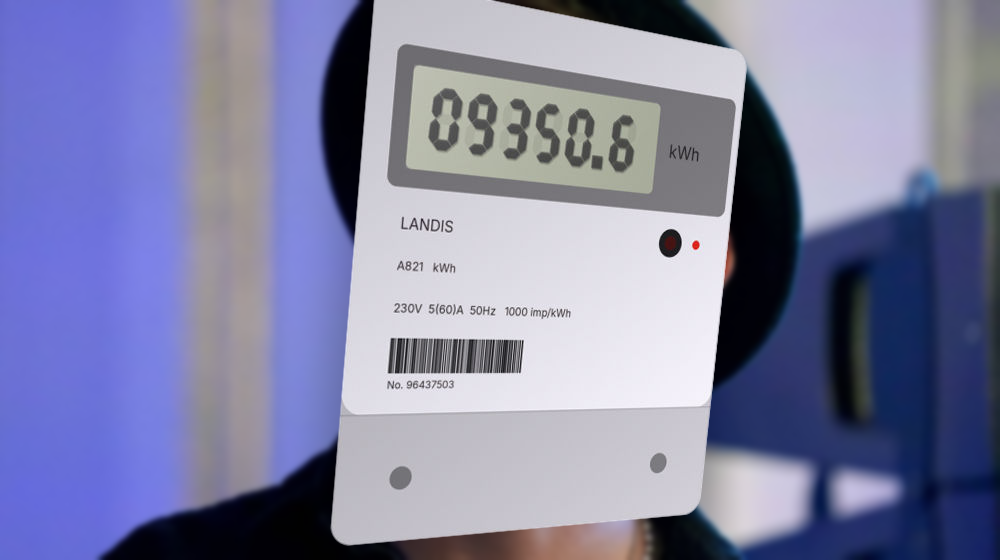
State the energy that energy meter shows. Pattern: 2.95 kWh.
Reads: 9350.6 kWh
